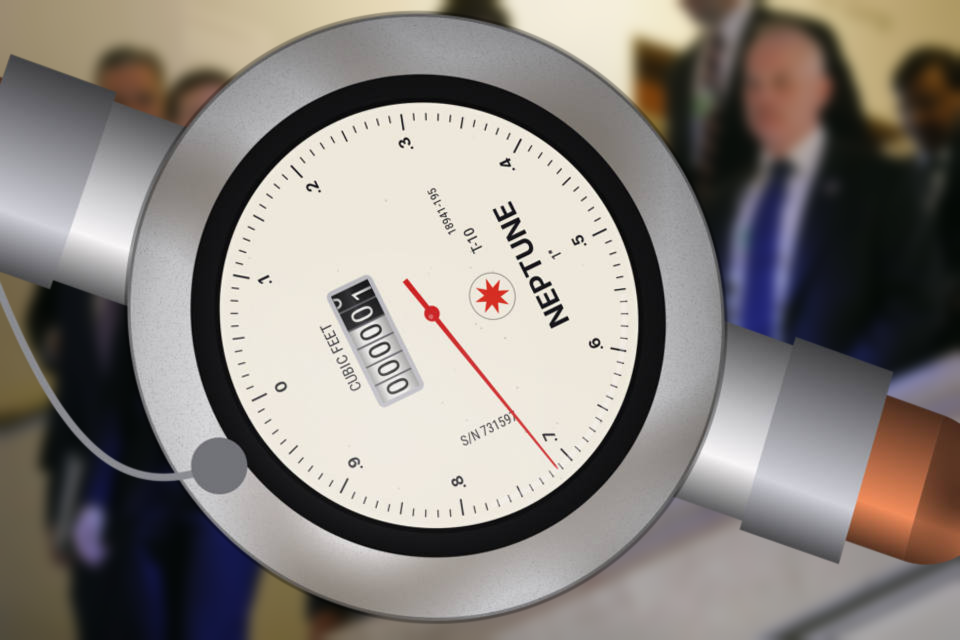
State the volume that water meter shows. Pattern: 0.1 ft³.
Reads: 0.71 ft³
